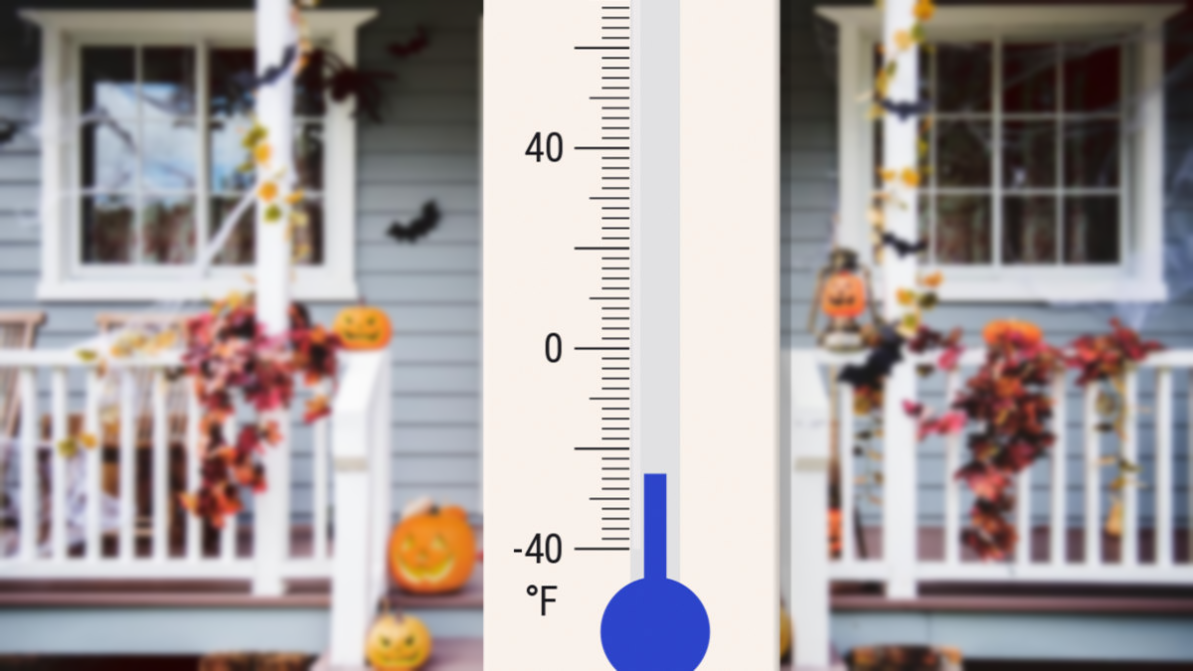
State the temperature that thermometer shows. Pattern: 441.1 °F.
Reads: -25 °F
